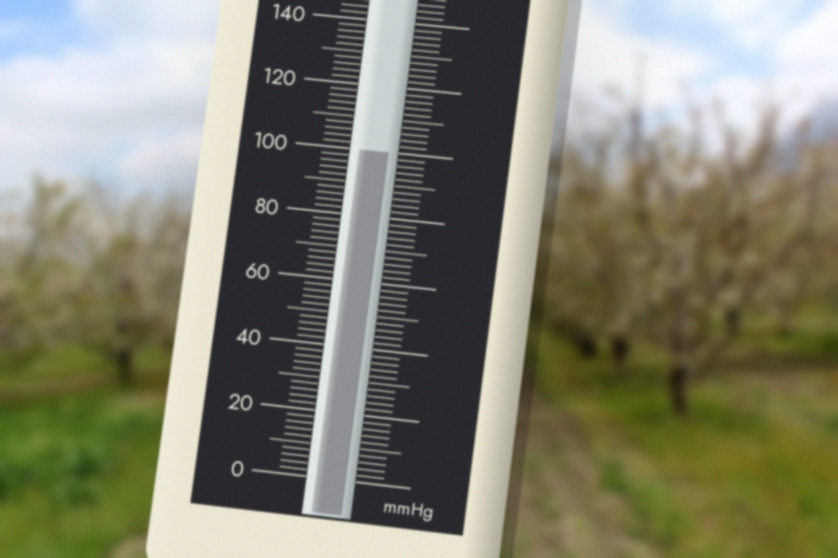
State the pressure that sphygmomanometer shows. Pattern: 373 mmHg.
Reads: 100 mmHg
